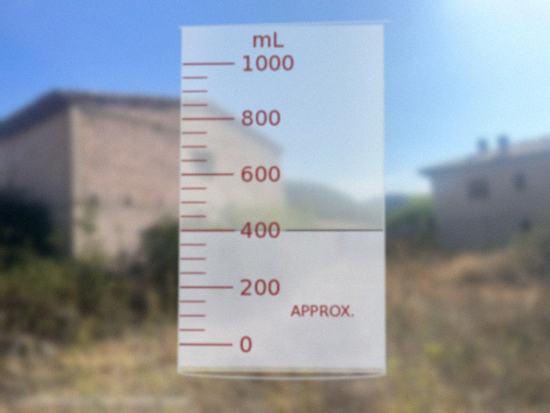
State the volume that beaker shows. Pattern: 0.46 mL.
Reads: 400 mL
